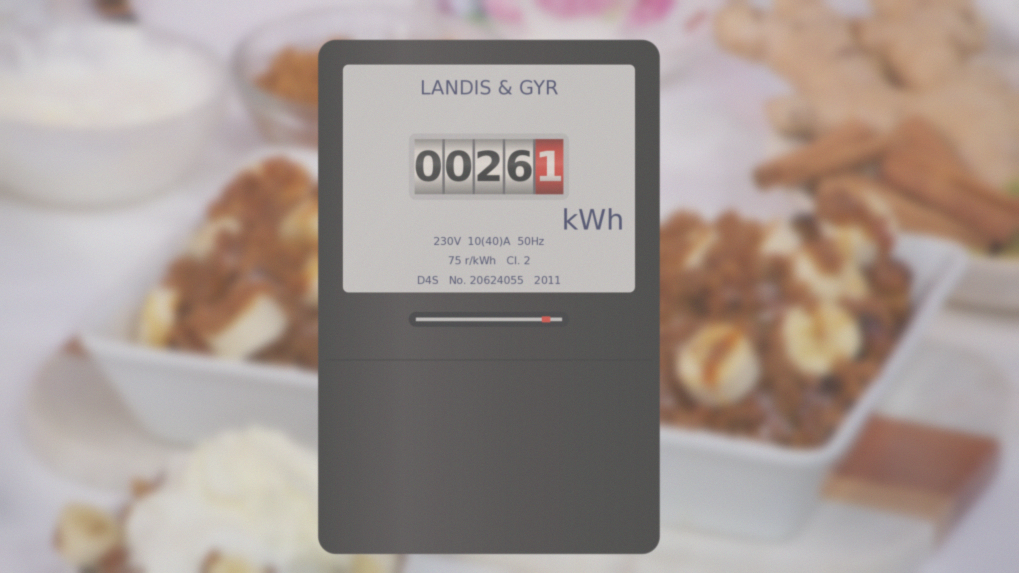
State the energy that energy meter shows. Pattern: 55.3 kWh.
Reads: 26.1 kWh
